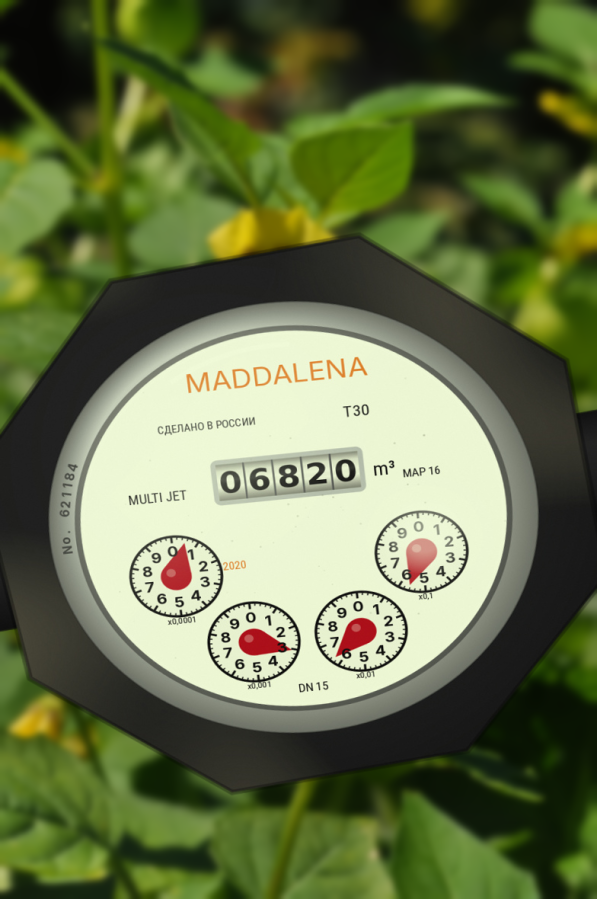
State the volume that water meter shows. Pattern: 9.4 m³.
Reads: 6820.5630 m³
